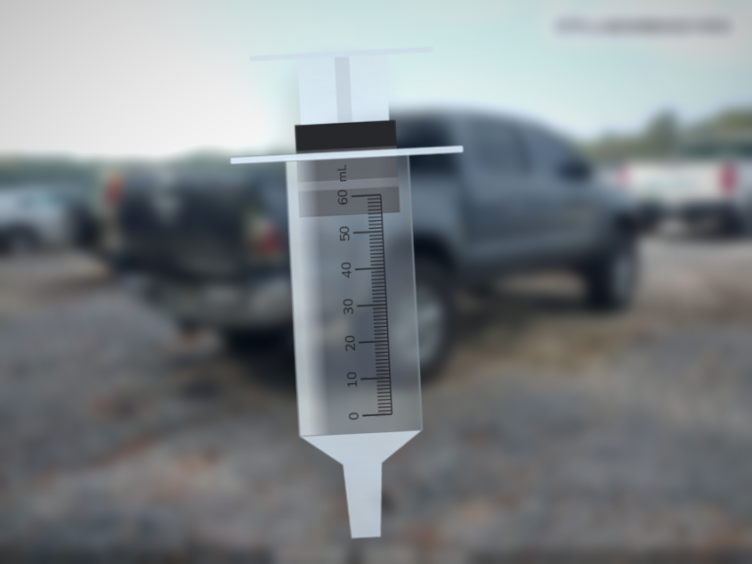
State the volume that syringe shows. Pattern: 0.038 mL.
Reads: 55 mL
